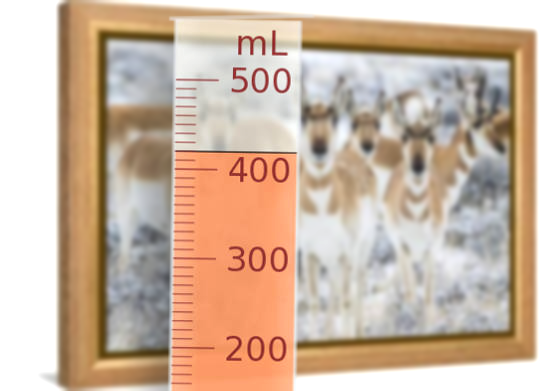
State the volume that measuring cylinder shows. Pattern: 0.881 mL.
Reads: 420 mL
